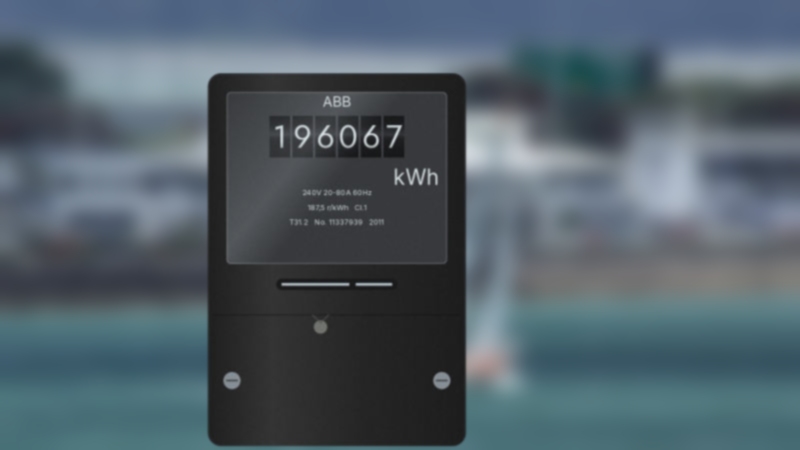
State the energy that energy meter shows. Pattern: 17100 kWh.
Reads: 196067 kWh
